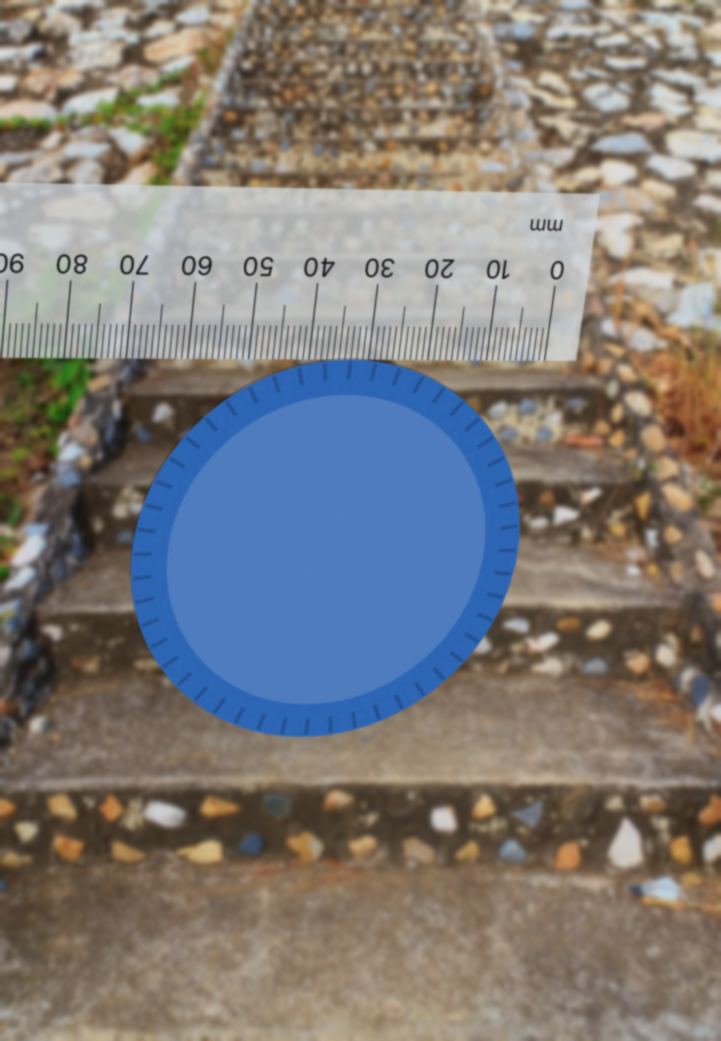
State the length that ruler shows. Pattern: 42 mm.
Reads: 66 mm
